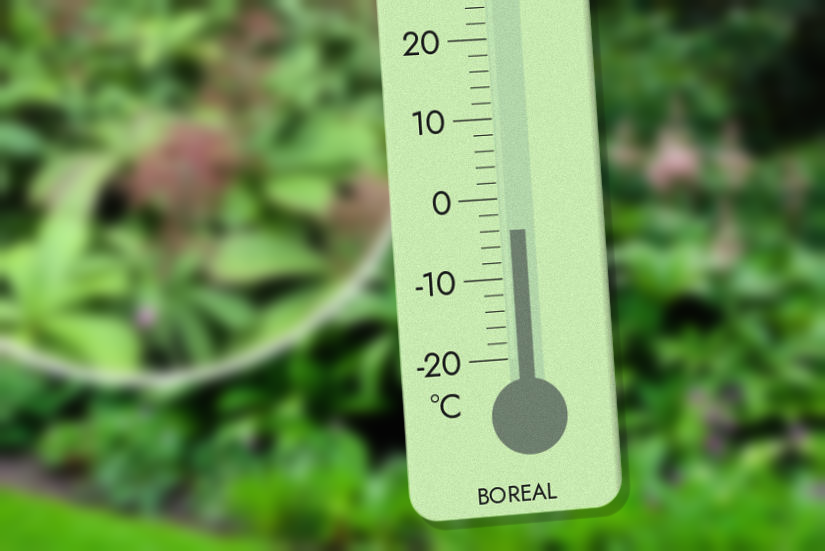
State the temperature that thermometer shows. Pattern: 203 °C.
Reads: -4 °C
